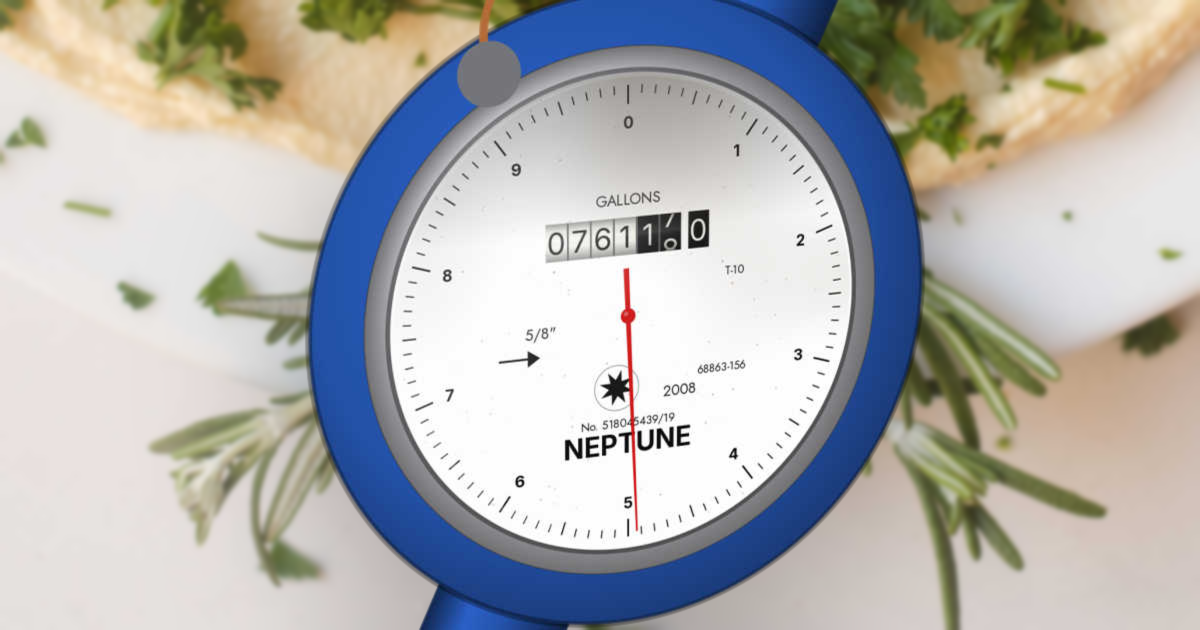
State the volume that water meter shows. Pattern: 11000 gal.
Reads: 761174.9 gal
